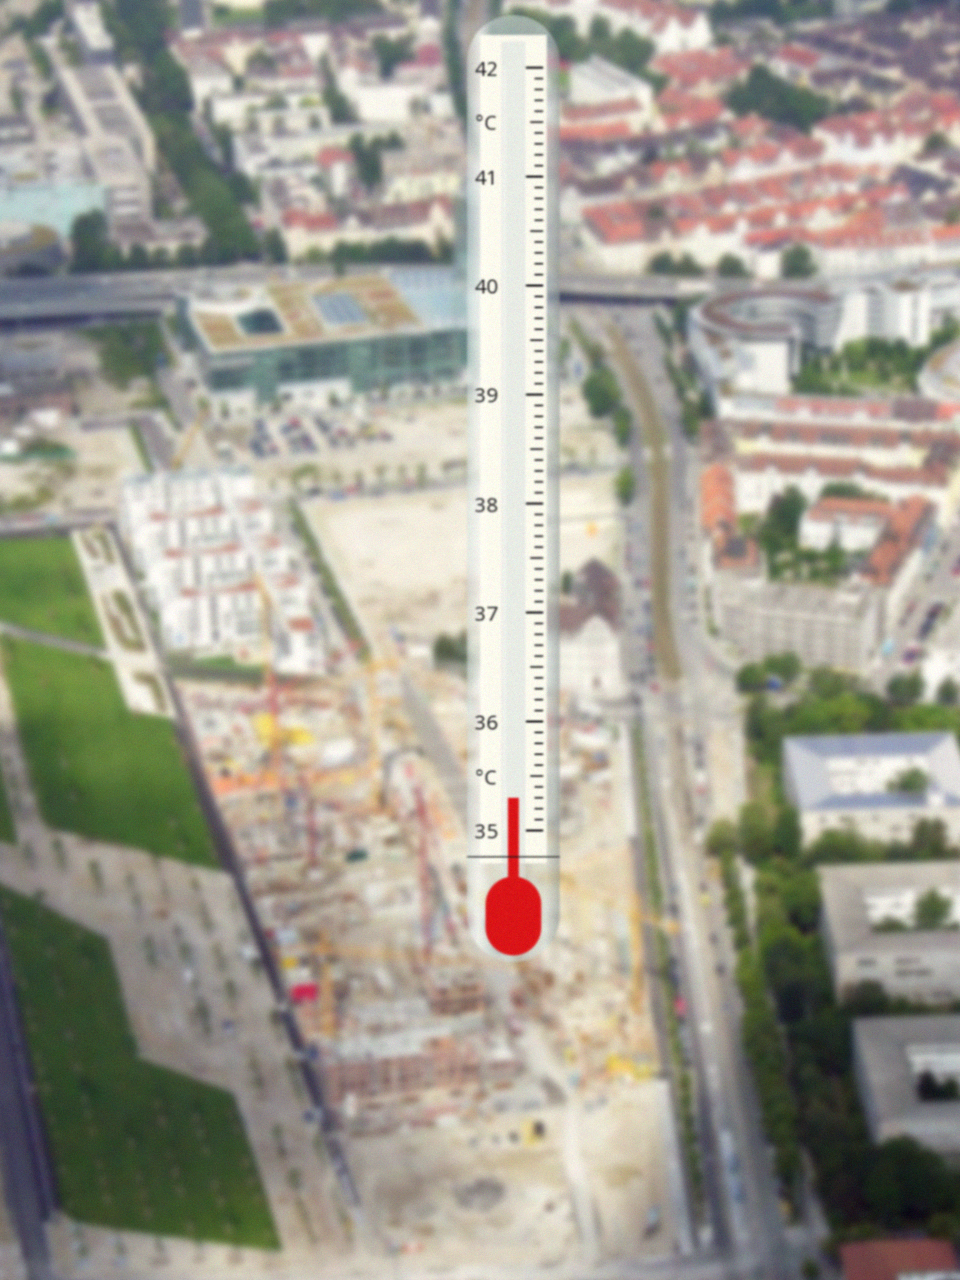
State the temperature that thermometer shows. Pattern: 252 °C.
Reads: 35.3 °C
